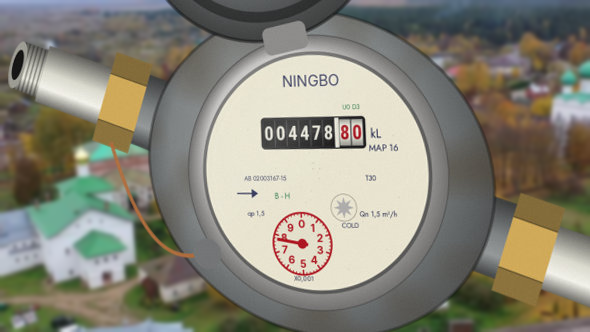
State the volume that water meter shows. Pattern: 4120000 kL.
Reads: 4478.807 kL
